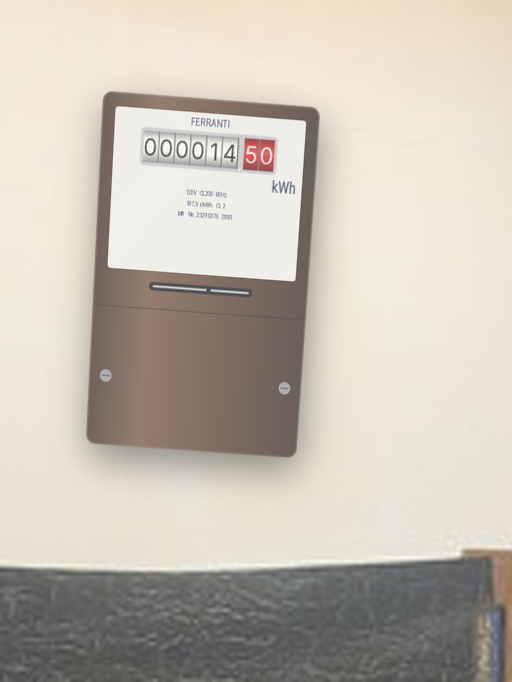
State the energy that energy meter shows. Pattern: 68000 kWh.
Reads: 14.50 kWh
